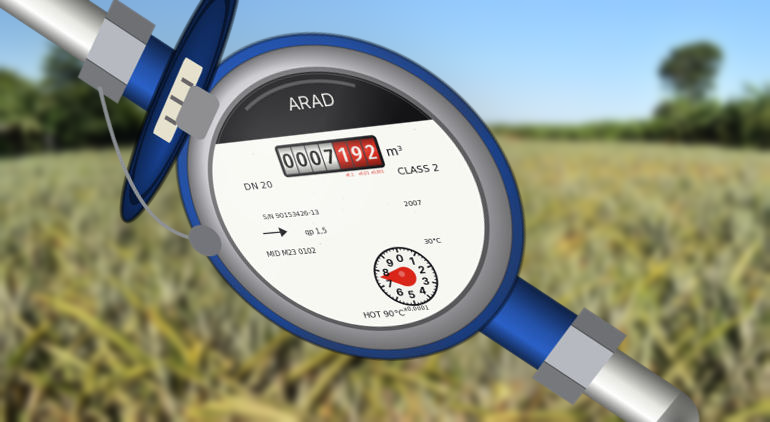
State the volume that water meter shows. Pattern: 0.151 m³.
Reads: 7.1927 m³
